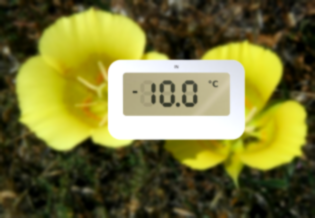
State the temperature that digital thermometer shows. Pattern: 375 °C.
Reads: -10.0 °C
